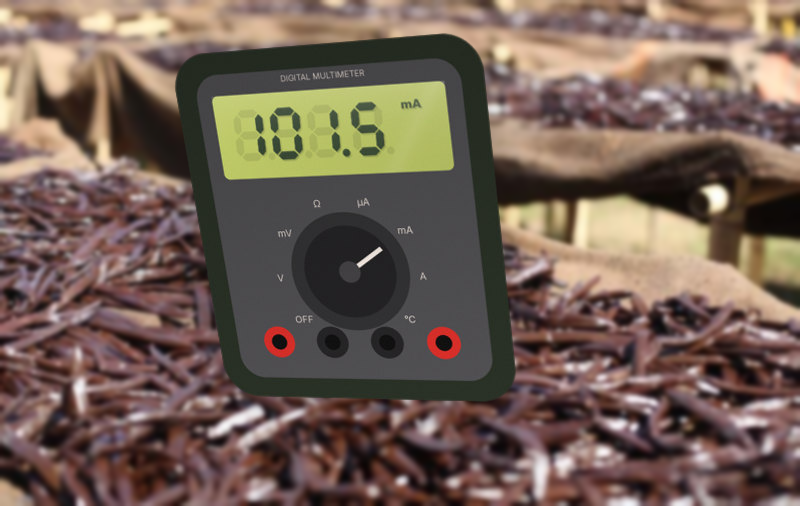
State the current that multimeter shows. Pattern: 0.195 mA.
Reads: 101.5 mA
